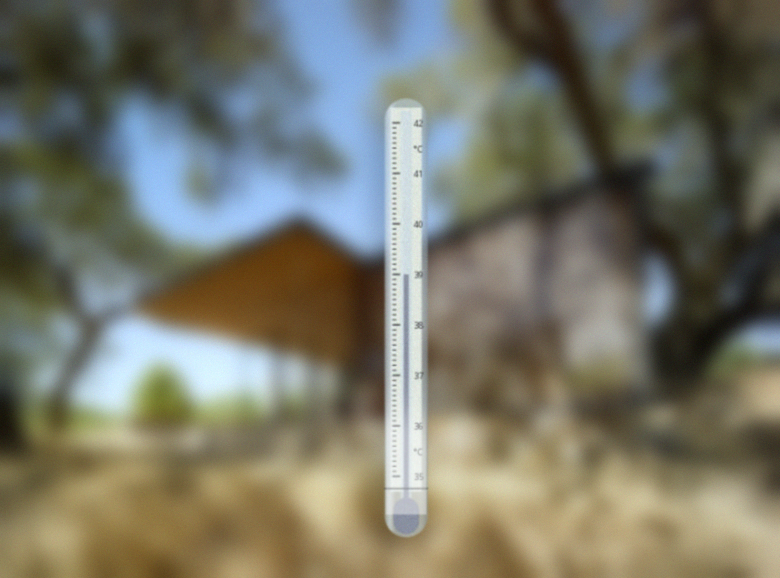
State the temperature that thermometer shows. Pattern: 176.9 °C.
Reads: 39 °C
